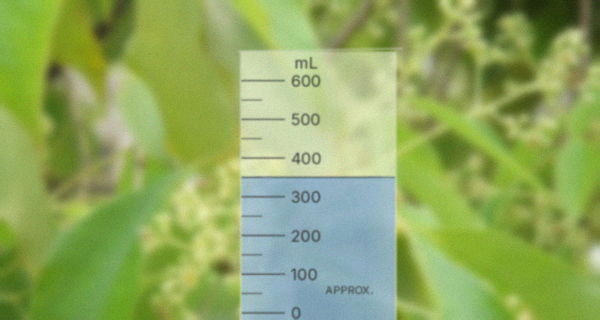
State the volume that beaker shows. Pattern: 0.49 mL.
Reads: 350 mL
